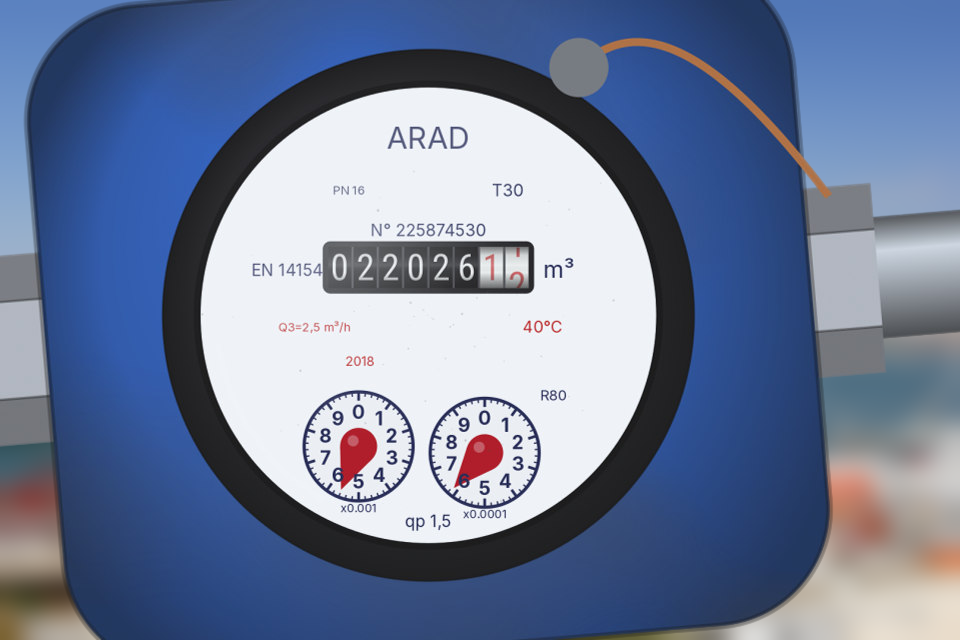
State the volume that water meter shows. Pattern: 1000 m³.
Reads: 22026.1156 m³
